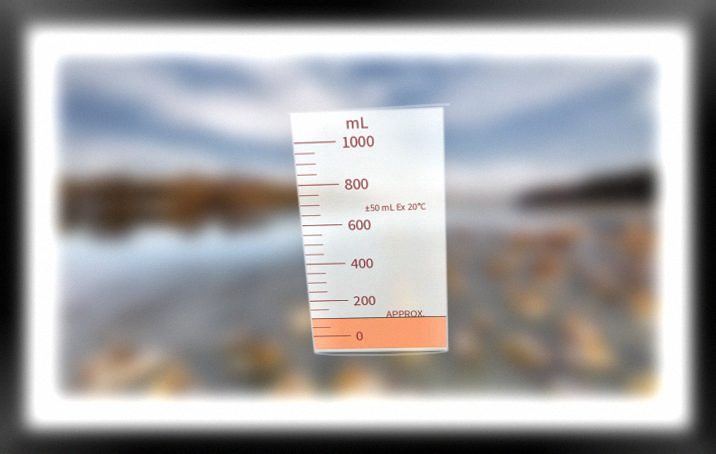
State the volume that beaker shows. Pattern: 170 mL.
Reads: 100 mL
